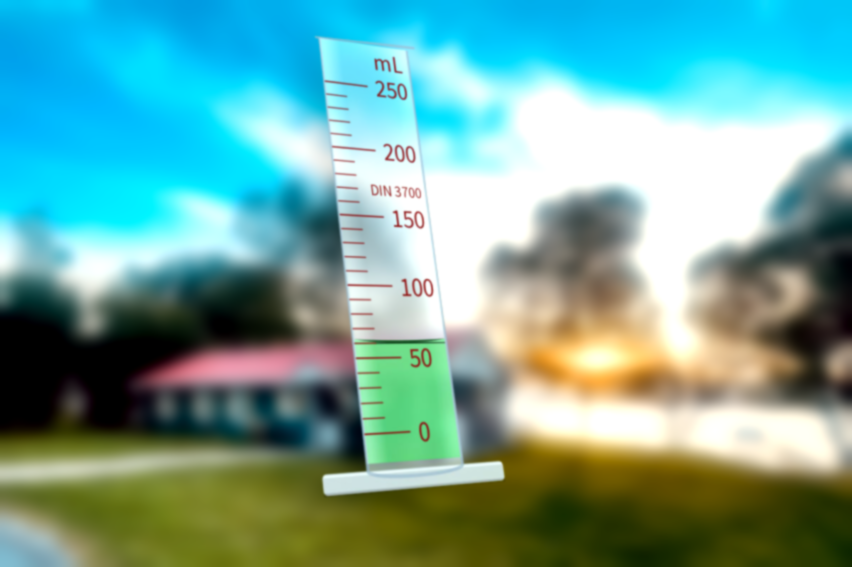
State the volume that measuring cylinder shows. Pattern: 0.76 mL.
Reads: 60 mL
